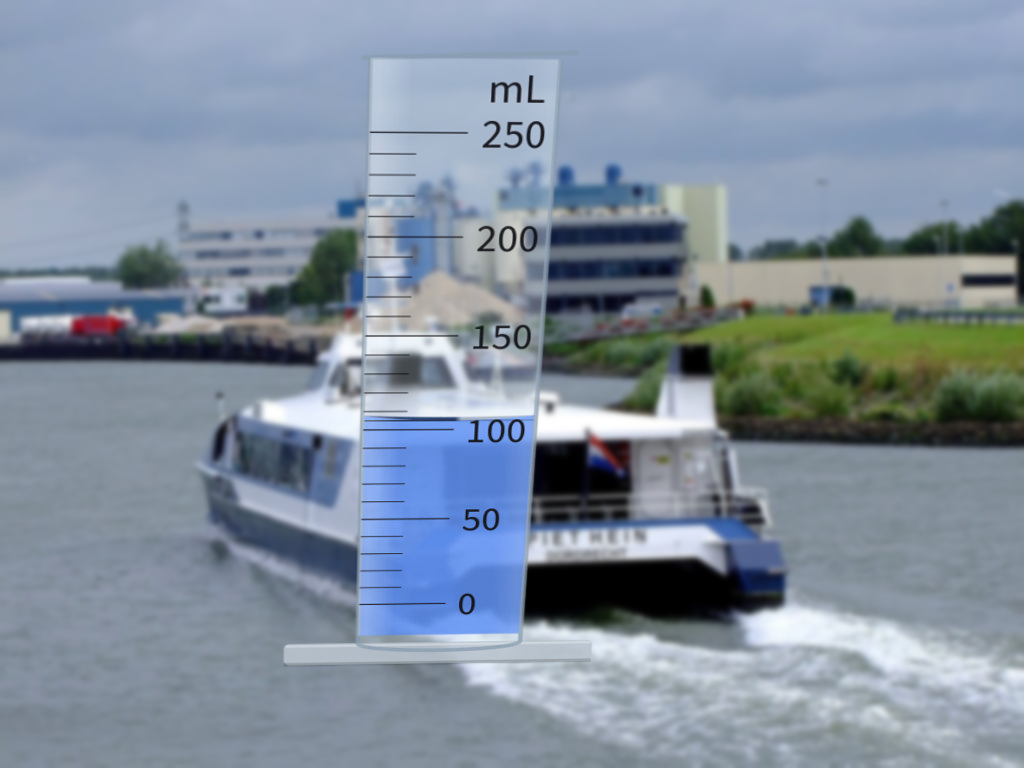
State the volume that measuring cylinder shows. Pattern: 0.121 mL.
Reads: 105 mL
